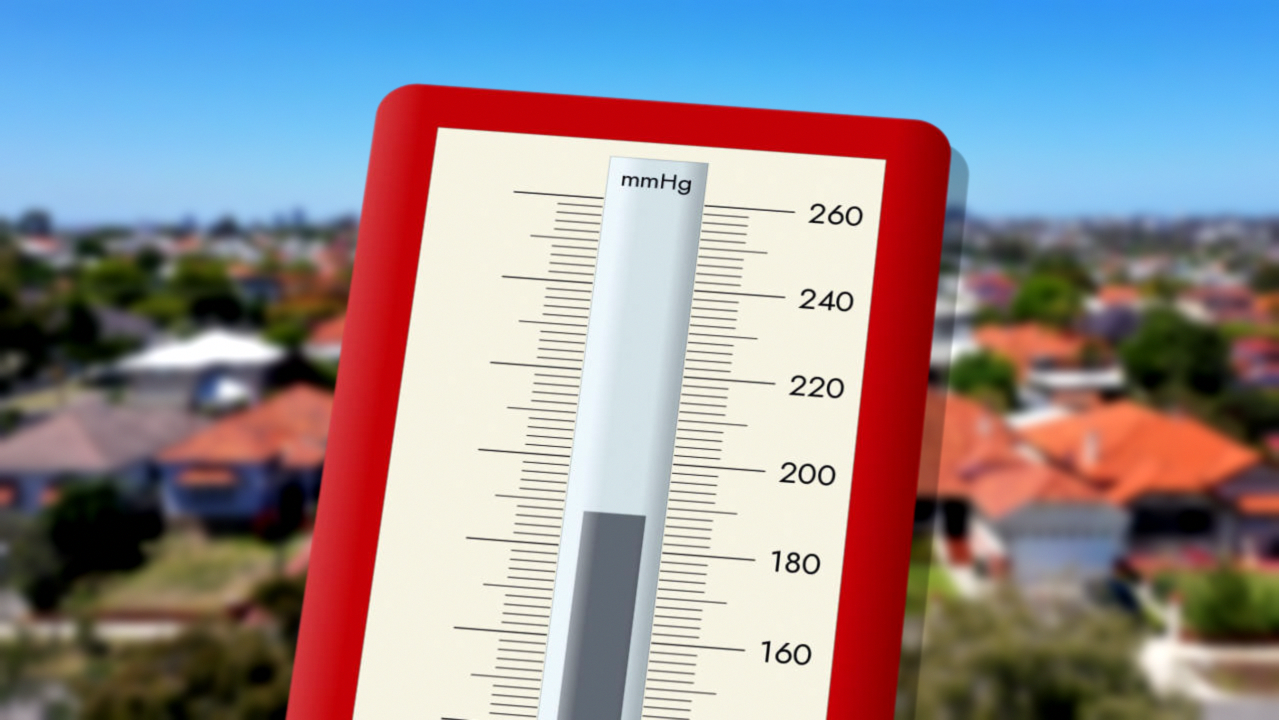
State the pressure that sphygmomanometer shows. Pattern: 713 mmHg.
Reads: 188 mmHg
